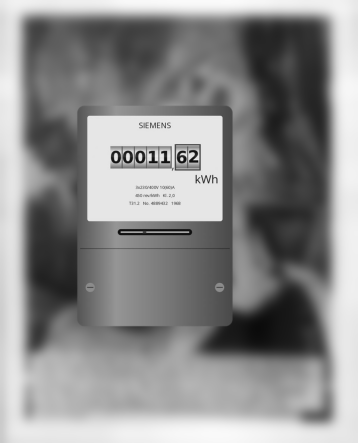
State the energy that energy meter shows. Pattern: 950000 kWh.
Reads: 11.62 kWh
